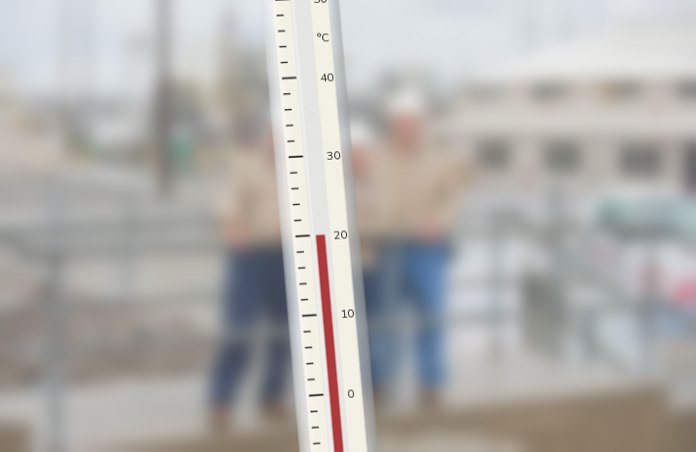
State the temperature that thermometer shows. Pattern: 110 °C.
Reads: 20 °C
